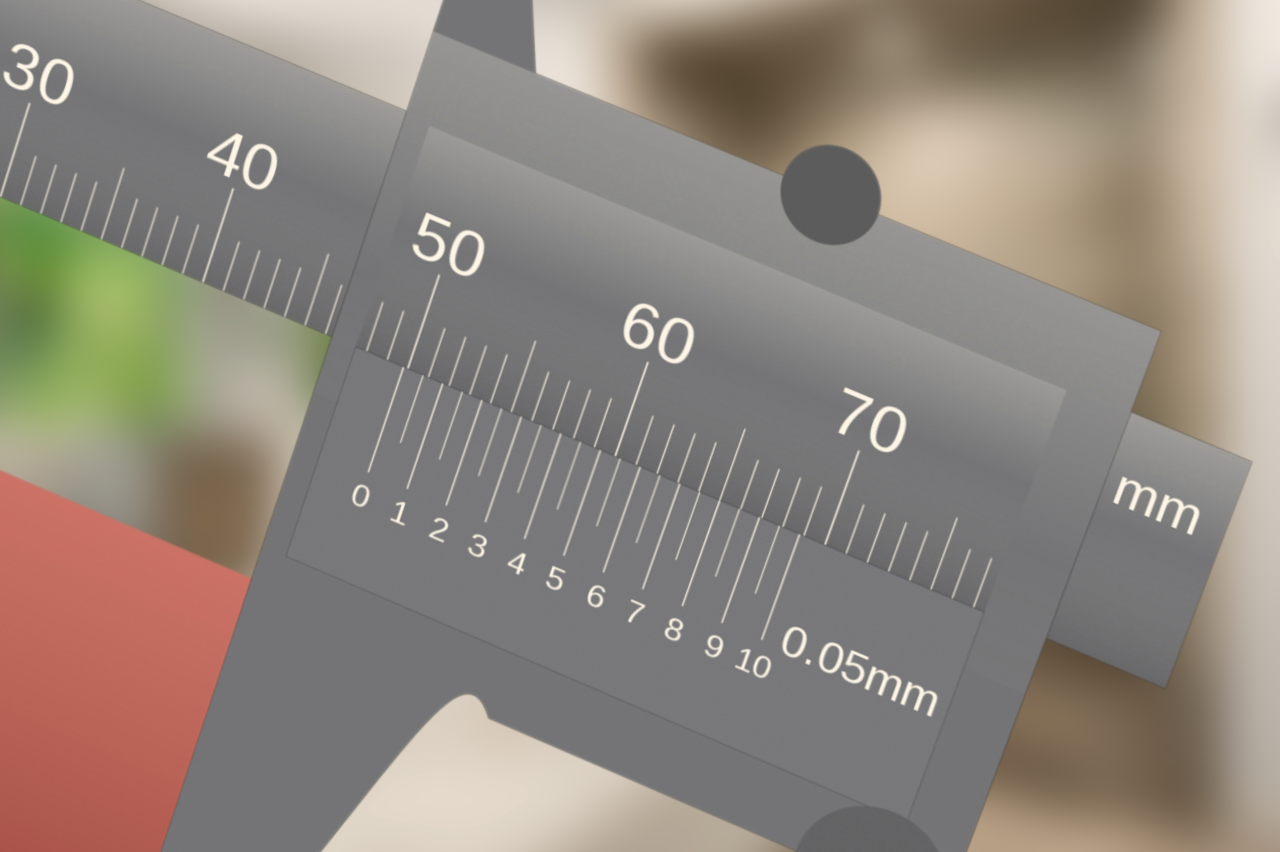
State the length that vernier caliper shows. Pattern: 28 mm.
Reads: 49.8 mm
